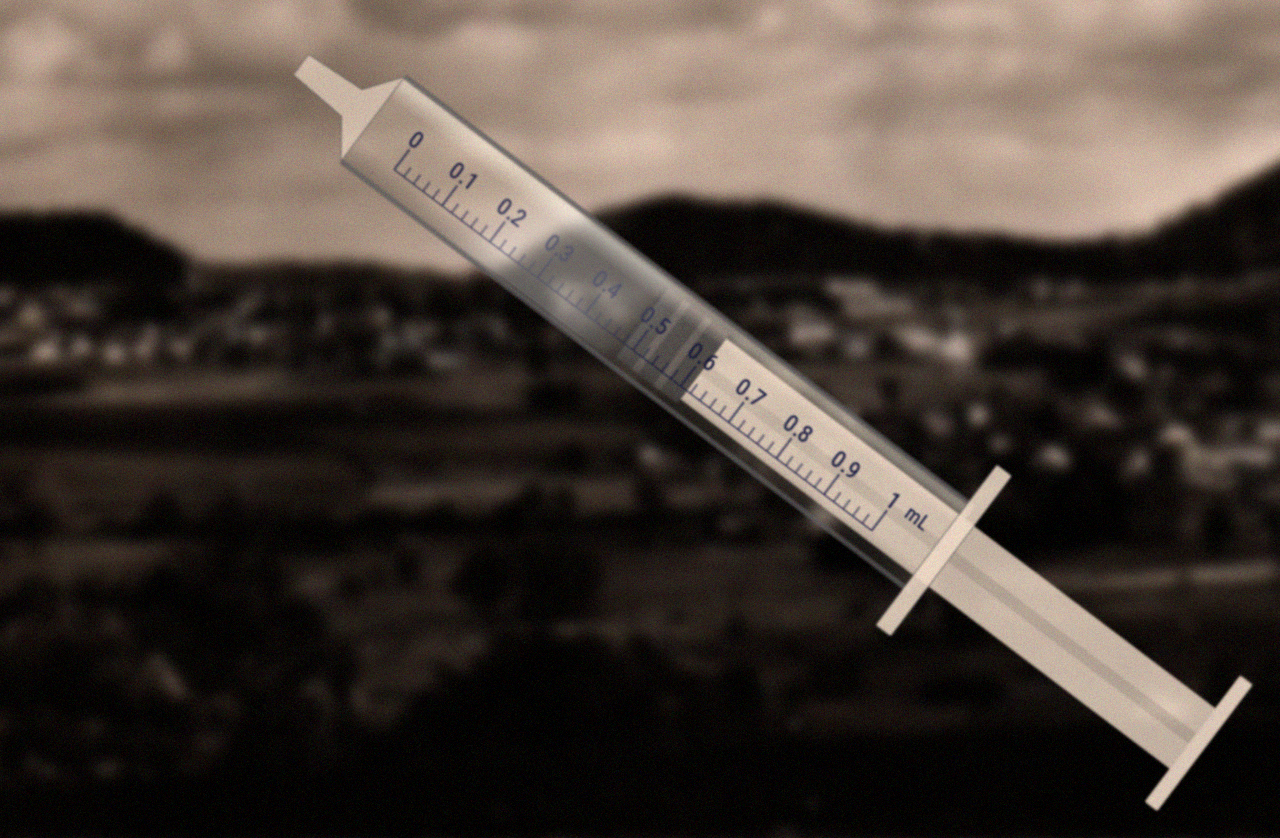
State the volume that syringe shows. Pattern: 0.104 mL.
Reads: 0.48 mL
